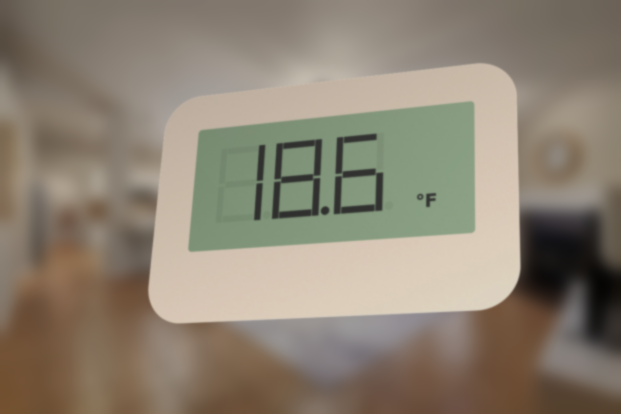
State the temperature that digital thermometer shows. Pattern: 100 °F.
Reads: 18.6 °F
